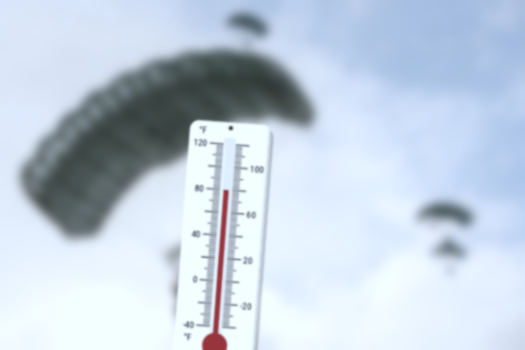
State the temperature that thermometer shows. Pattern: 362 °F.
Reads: 80 °F
